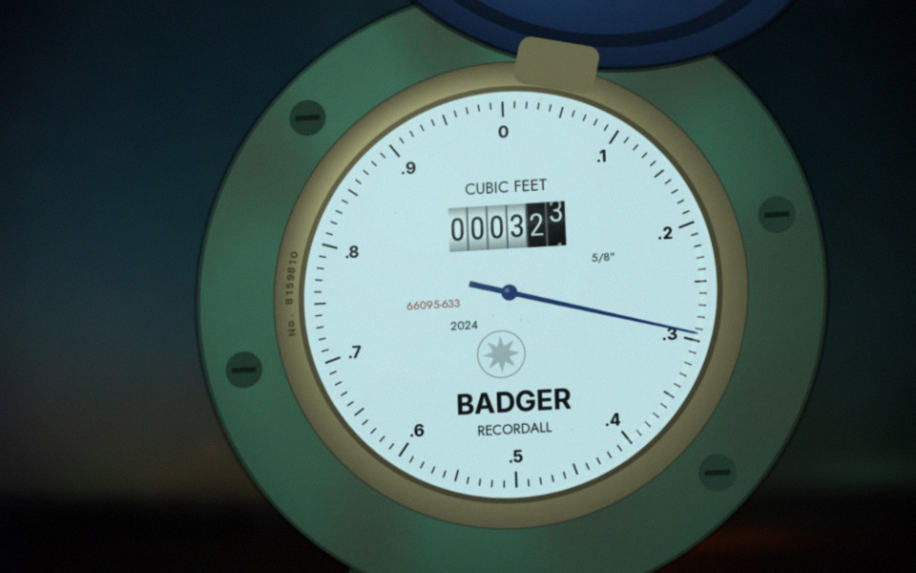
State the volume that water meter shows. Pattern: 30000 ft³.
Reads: 323.29 ft³
